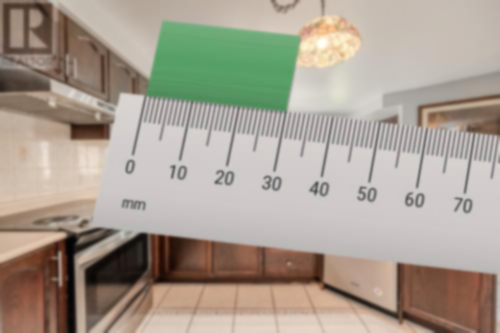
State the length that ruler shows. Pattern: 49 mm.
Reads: 30 mm
